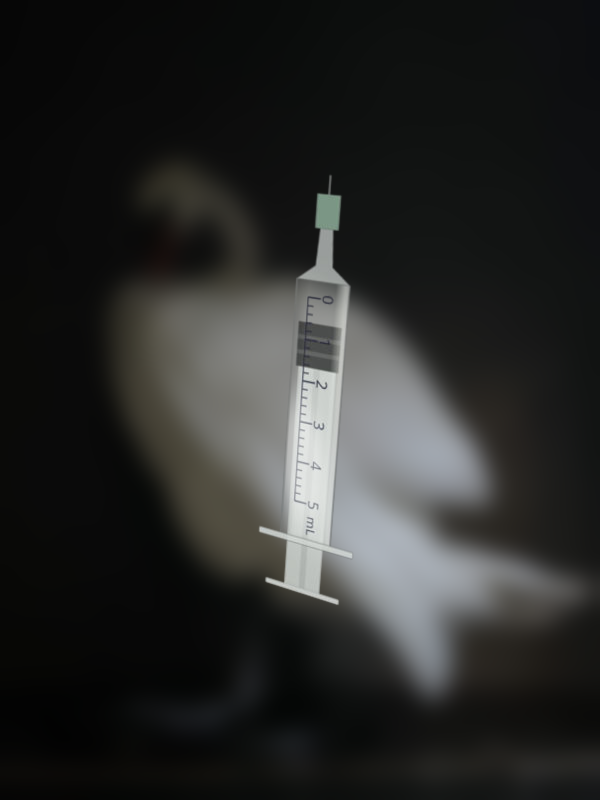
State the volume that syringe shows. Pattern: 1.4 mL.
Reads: 0.6 mL
